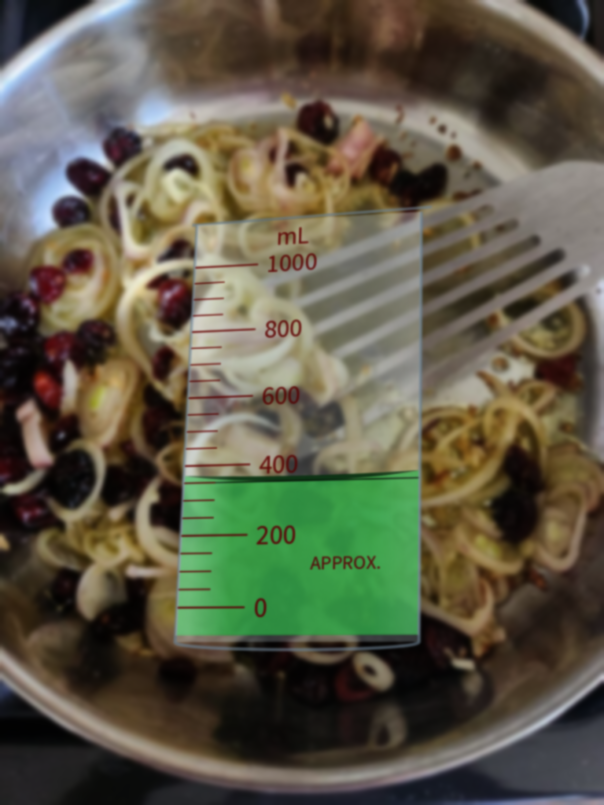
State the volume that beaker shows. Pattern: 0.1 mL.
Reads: 350 mL
